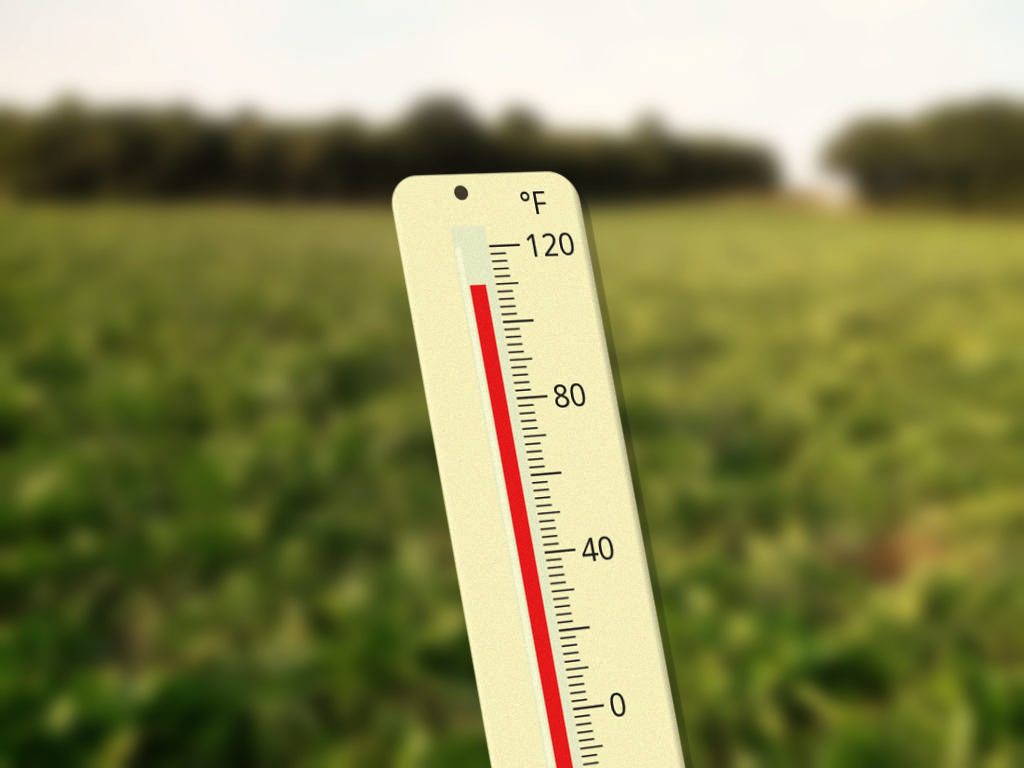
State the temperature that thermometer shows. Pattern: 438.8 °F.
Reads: 110 °F
